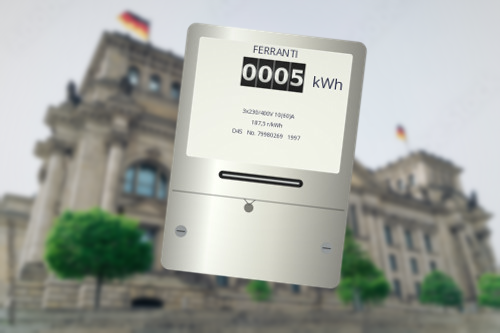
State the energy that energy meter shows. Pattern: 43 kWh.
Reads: 5 kWh
